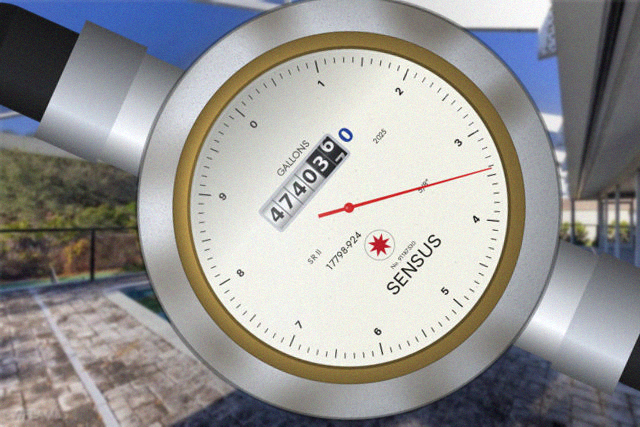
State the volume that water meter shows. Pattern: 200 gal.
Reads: 4740363.4 gal
